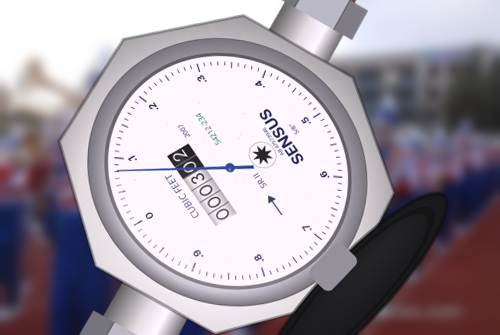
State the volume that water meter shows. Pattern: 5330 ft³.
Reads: 302.08 ft³
